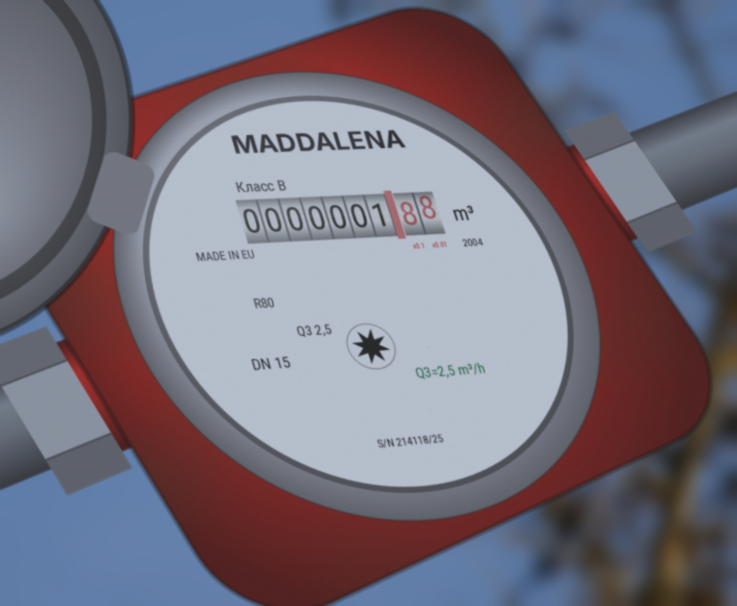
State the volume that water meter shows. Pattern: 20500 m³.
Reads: 1.88 m³
